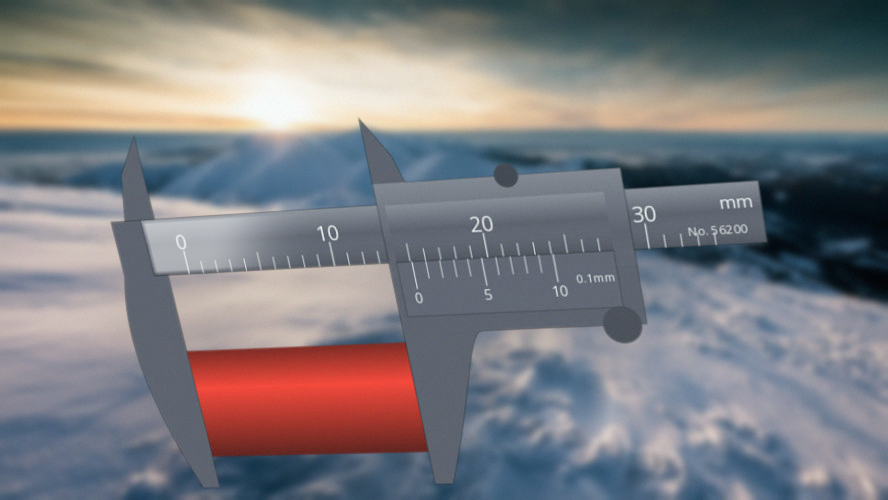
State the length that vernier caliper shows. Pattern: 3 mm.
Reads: 15.1 mm
